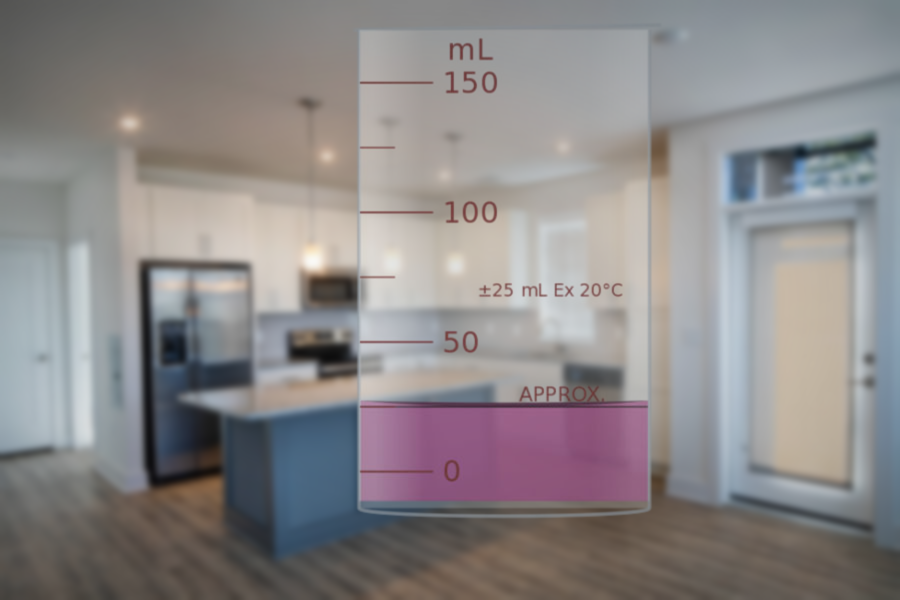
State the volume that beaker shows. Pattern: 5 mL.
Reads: 25 mL
